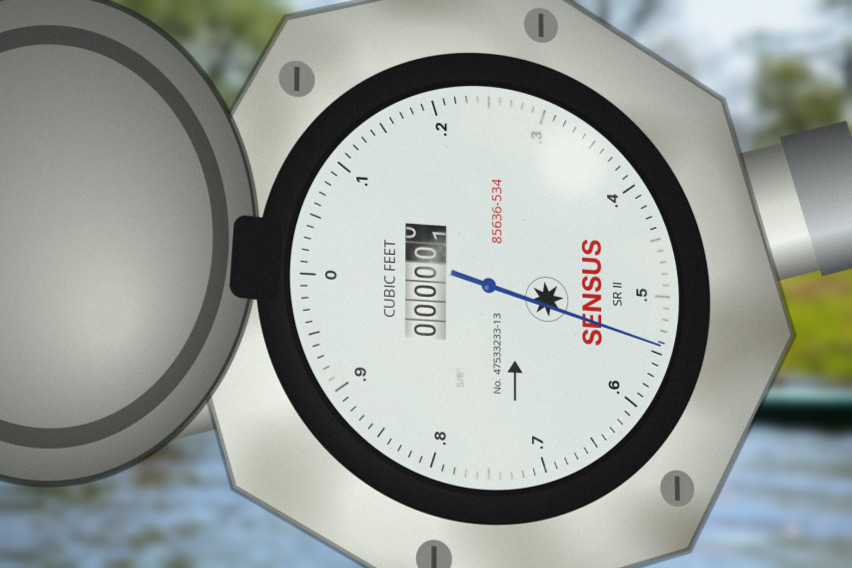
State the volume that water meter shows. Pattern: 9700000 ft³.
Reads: 0.54 ft³
